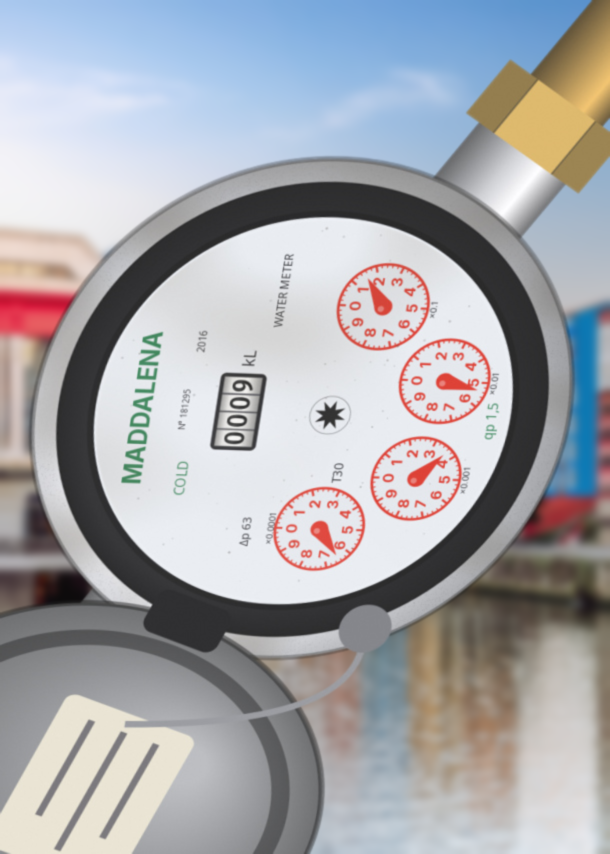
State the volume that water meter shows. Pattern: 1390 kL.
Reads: 9.1536 kL
